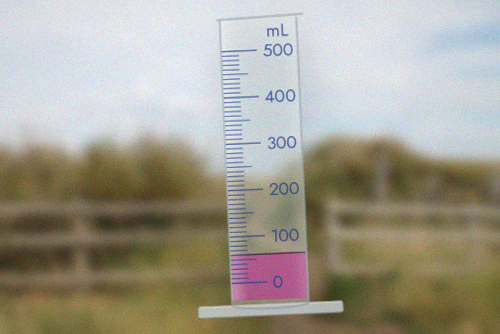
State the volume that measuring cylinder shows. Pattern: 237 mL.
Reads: 60 mL
